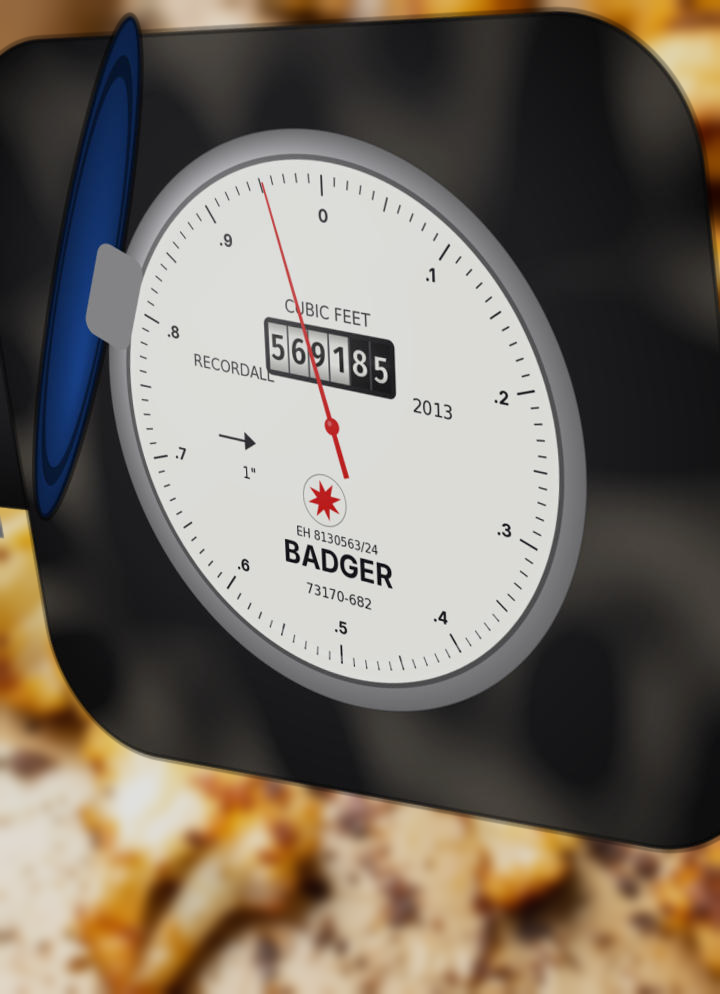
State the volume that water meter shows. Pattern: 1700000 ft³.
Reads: 569184.95 ft³
